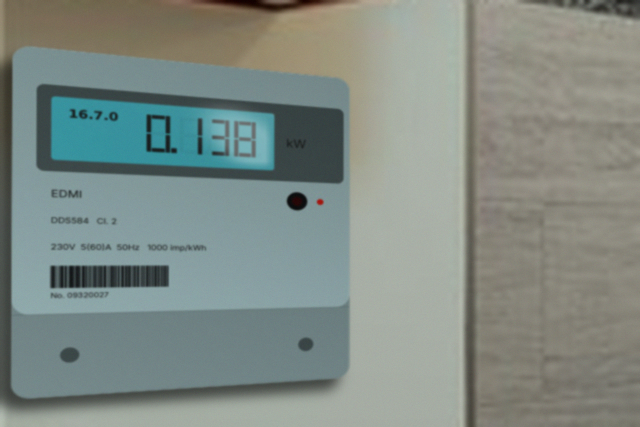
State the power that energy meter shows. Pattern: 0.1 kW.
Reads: 0.138 kW
